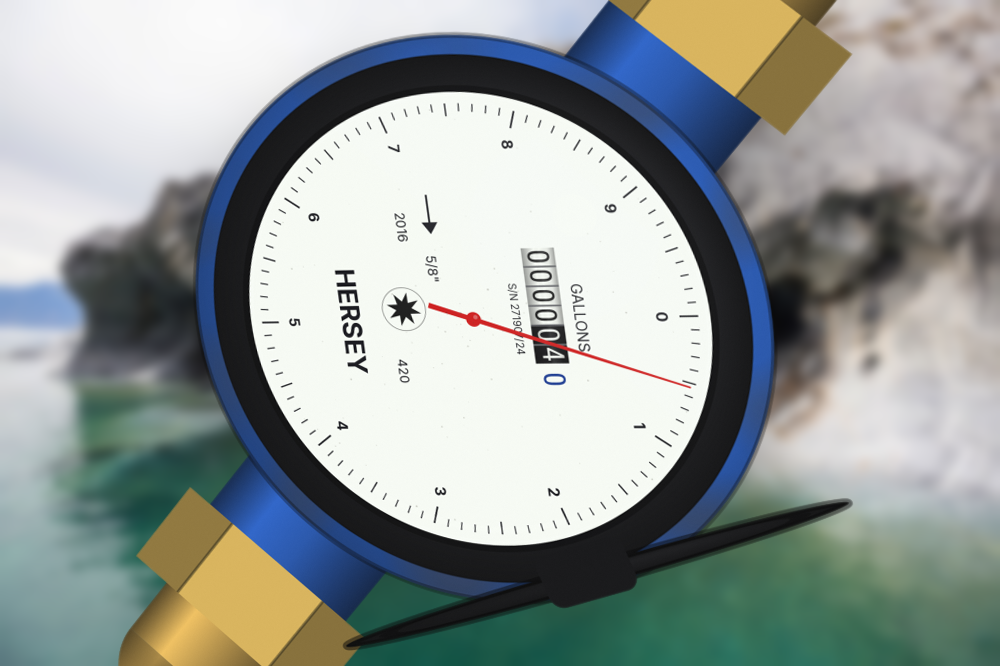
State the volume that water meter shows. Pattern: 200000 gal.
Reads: 40.5 gal
